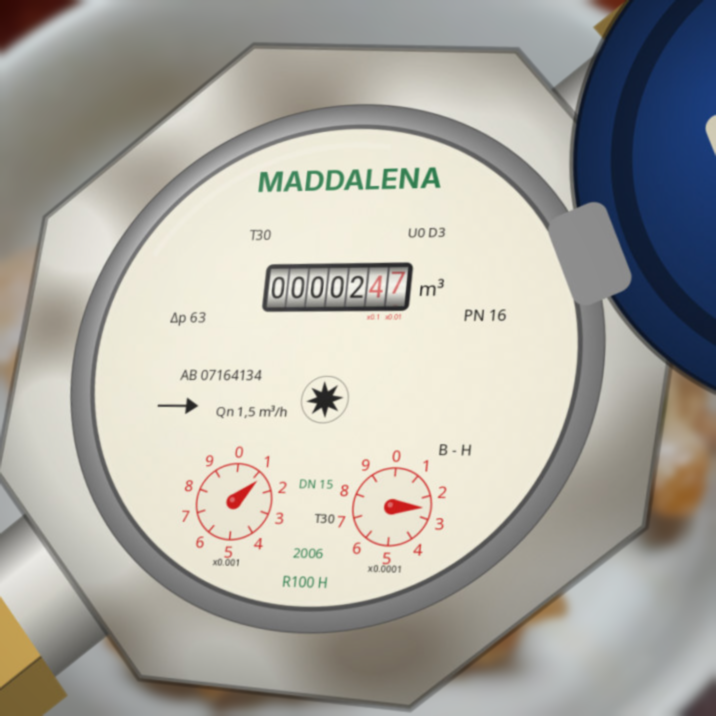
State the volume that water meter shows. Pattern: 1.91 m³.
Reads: 2.4712 m³
